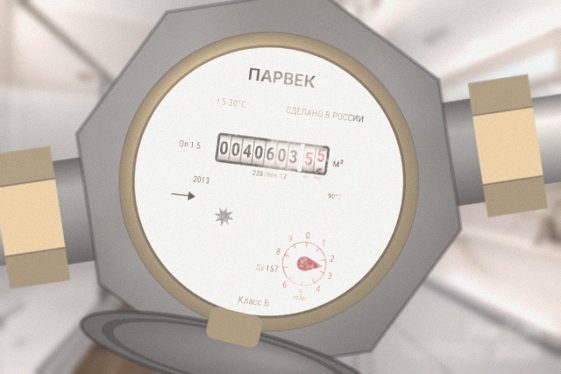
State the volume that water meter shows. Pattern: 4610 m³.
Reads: 40603.552 m³
